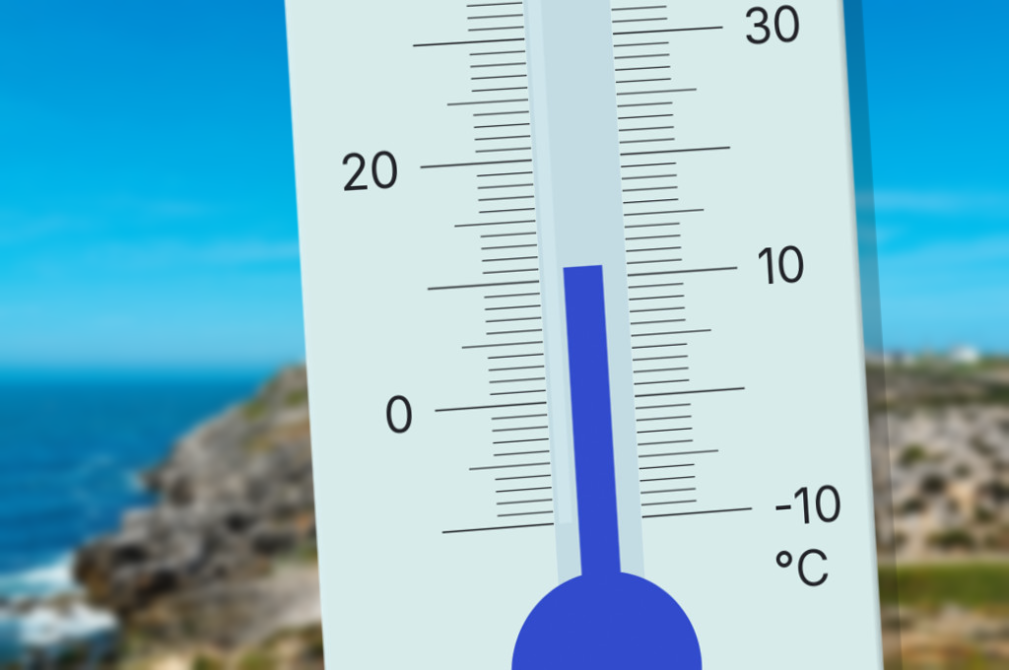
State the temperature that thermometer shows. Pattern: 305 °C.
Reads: 11 °C
